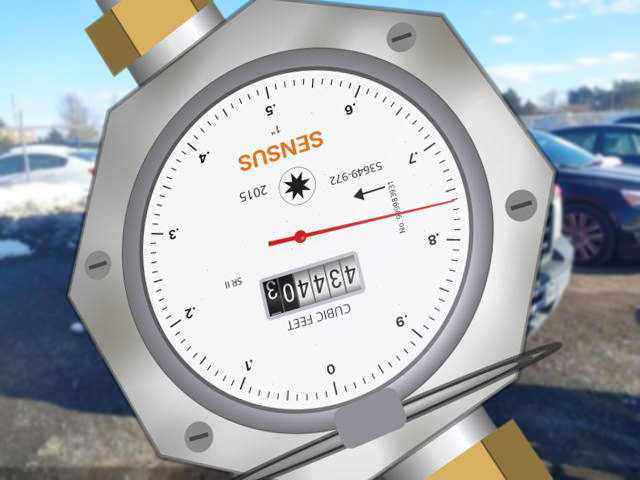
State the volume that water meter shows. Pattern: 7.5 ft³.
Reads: 434402.76 ft³
